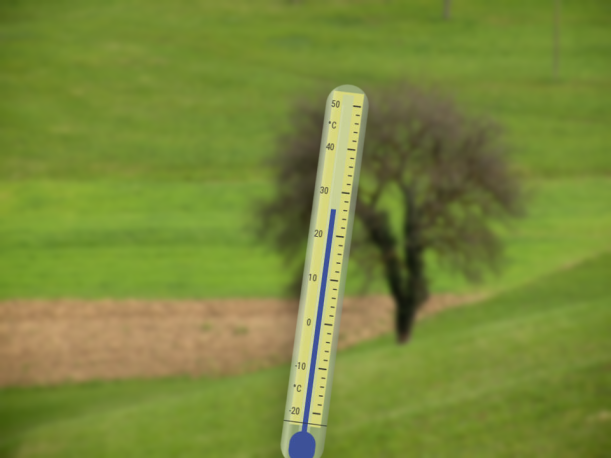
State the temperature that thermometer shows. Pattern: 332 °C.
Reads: 26 °C
